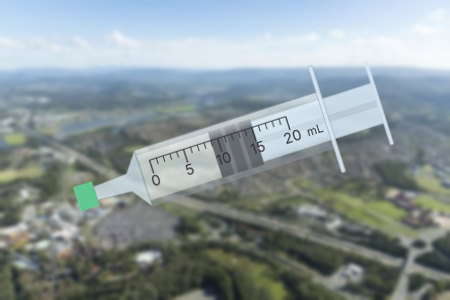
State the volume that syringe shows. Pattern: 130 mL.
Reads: 9 mL
